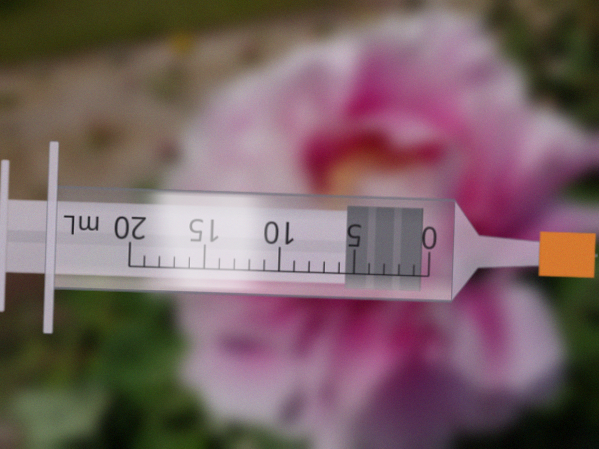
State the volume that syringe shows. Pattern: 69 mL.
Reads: 0.5 mL
